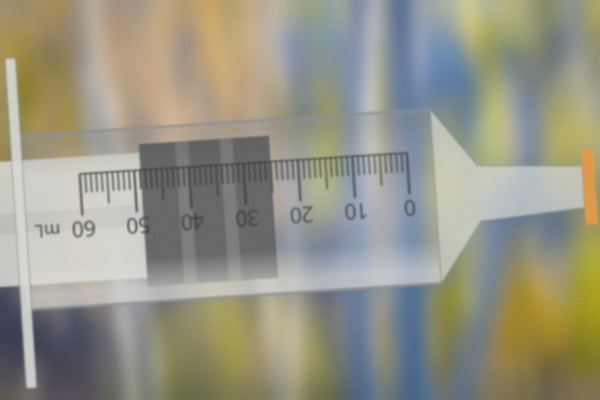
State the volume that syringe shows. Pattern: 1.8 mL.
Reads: 25 mL
